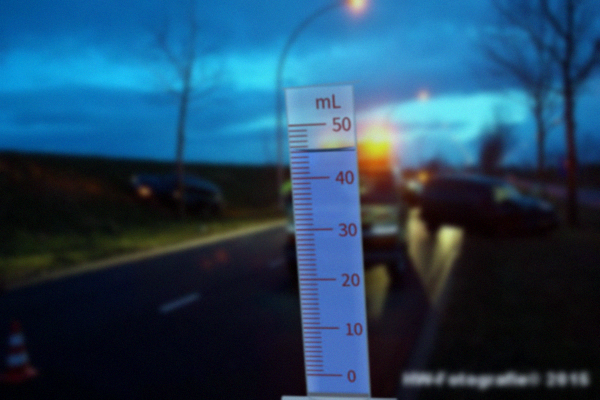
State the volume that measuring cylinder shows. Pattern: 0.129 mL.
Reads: 45 mL
